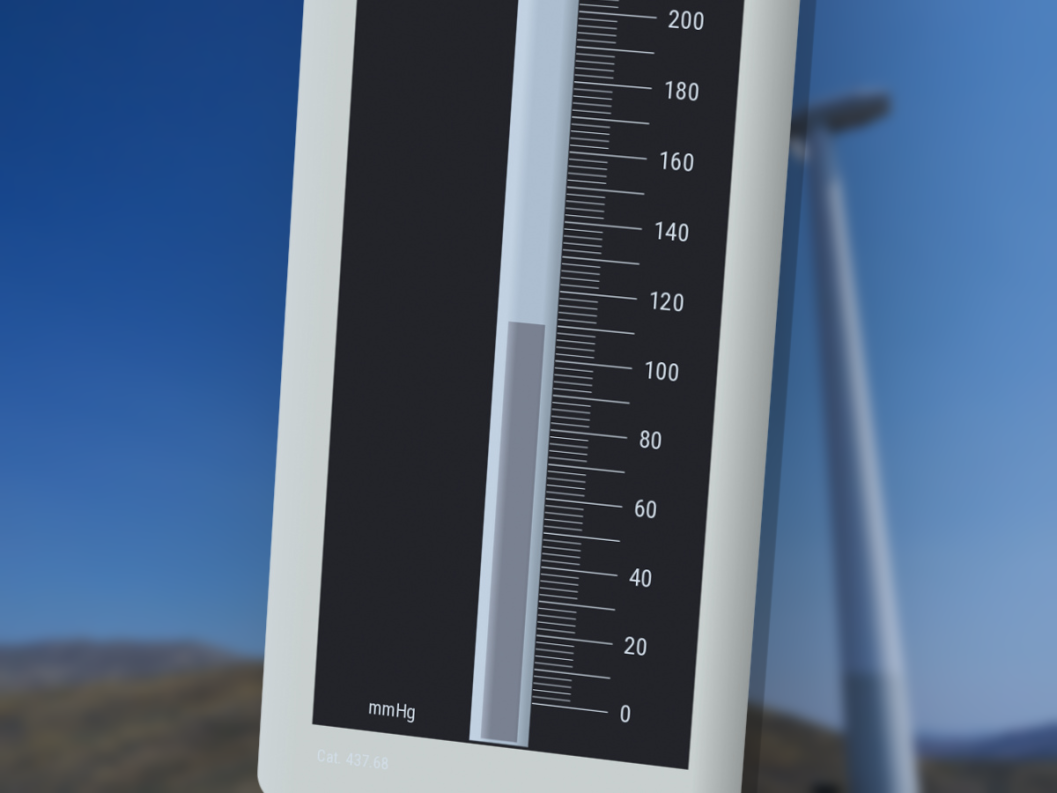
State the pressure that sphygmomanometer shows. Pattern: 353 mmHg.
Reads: 110 mmHg
